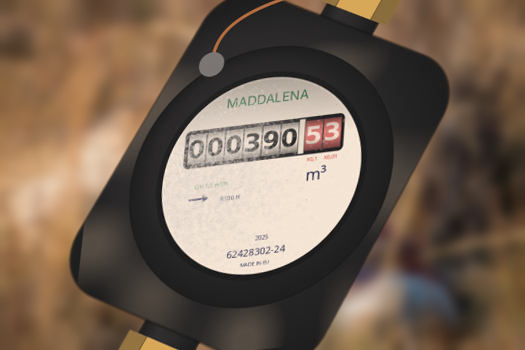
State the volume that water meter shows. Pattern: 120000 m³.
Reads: 390.53 m³
